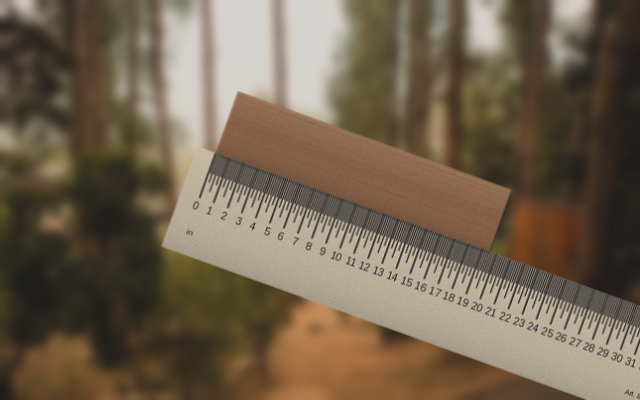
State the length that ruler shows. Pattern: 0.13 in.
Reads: 19.5 in
